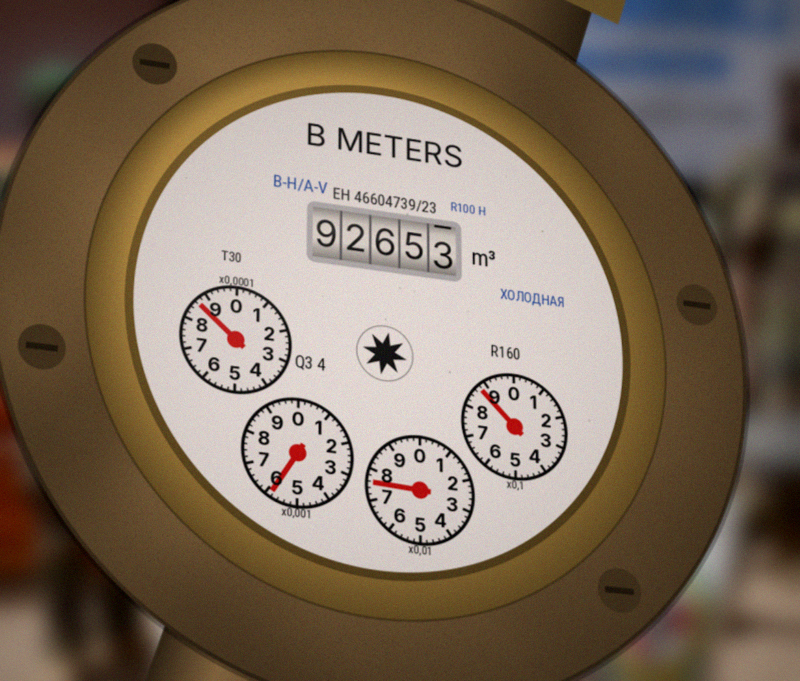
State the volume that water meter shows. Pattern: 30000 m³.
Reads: 92652.8758 m³
